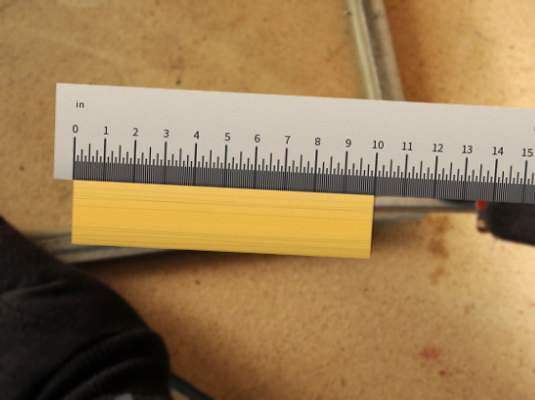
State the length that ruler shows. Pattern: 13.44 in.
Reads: 10 in
